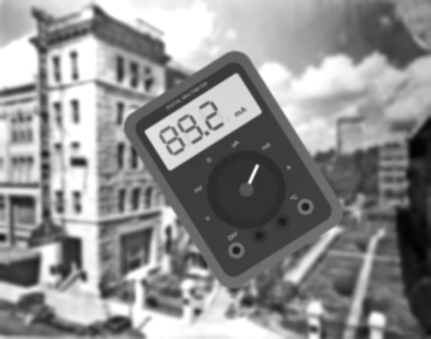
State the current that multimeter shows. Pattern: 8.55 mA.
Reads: 89.2 mA
